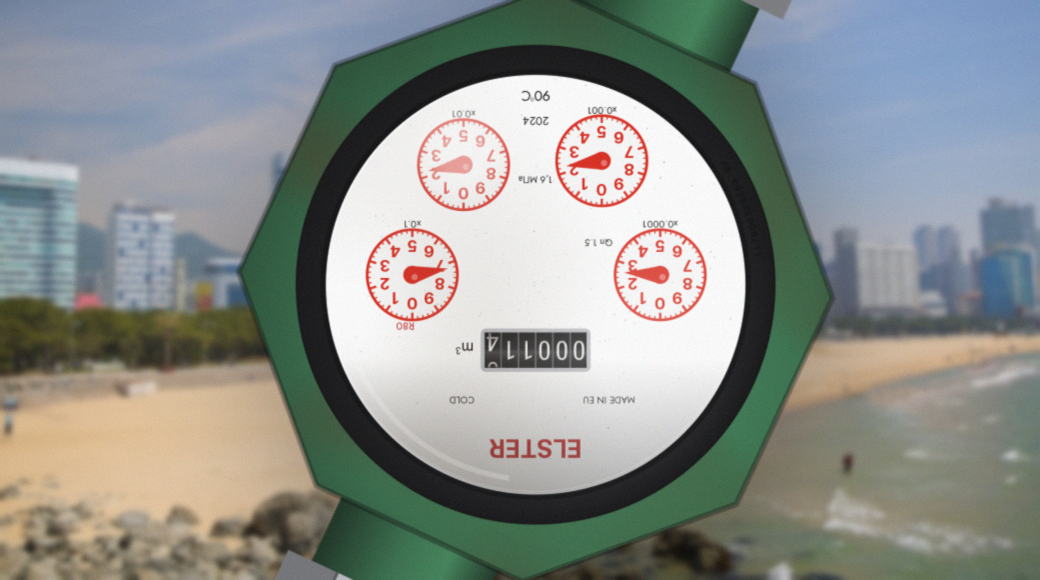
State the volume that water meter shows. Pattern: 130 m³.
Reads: 113.7222 m³
